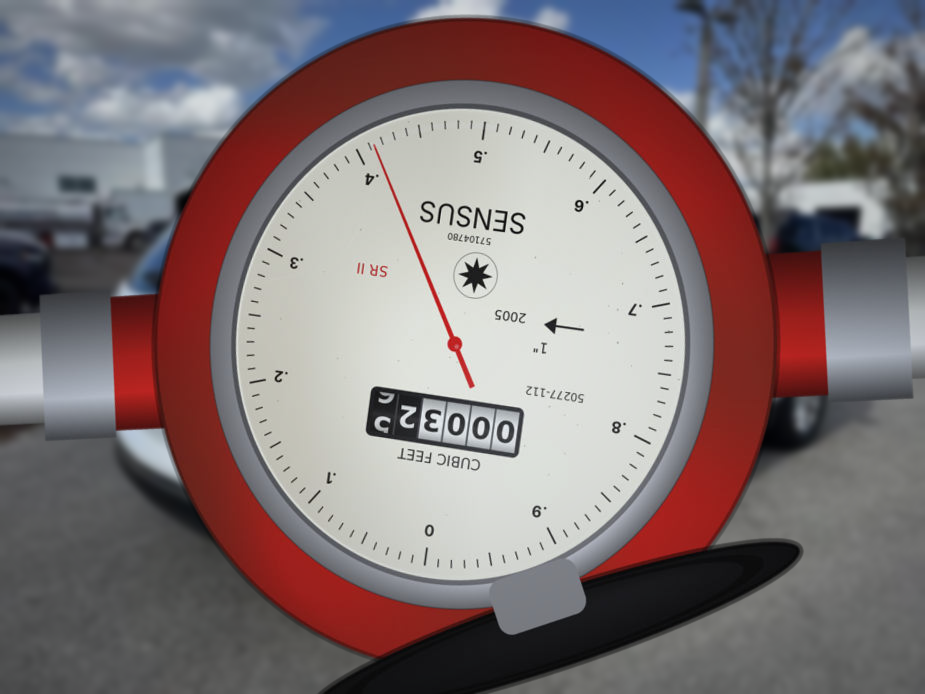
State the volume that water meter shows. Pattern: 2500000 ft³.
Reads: 325.41 ft³
